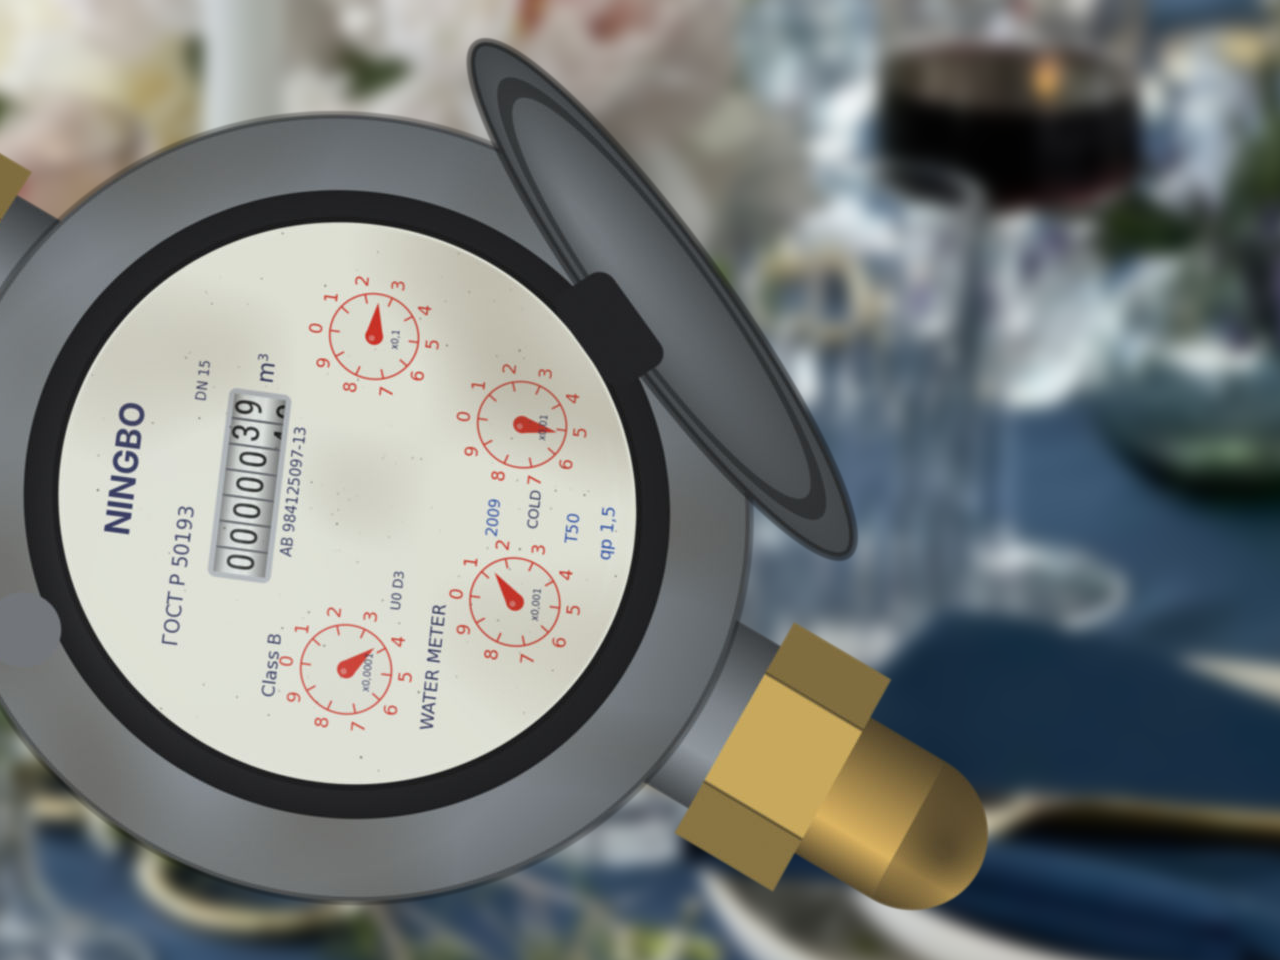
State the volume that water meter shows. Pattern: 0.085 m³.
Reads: 39.2513 m³
